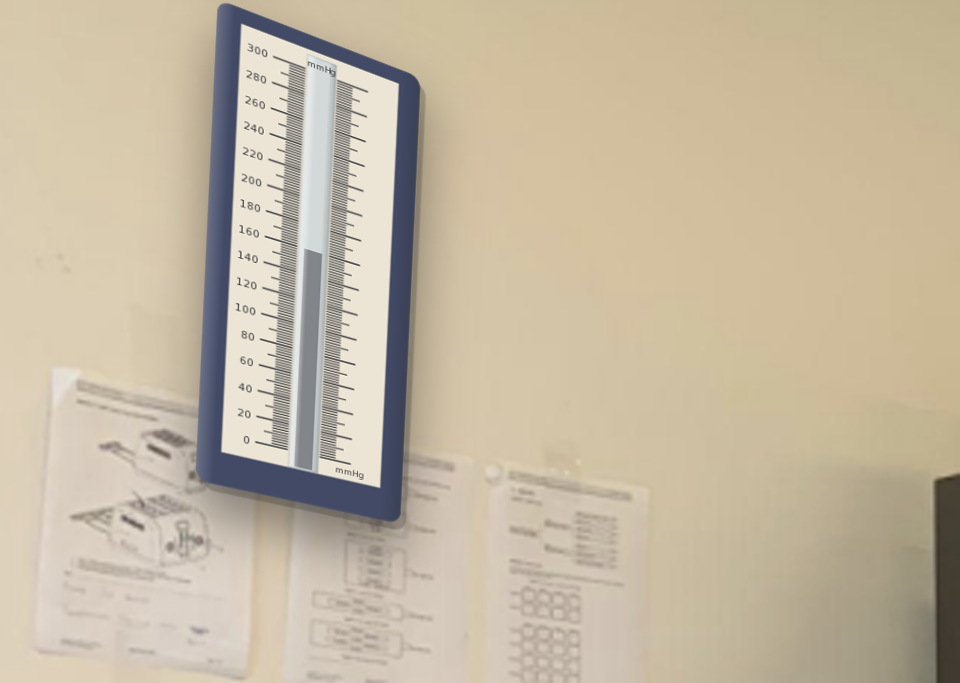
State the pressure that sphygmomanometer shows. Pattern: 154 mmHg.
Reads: 160 mmHg
